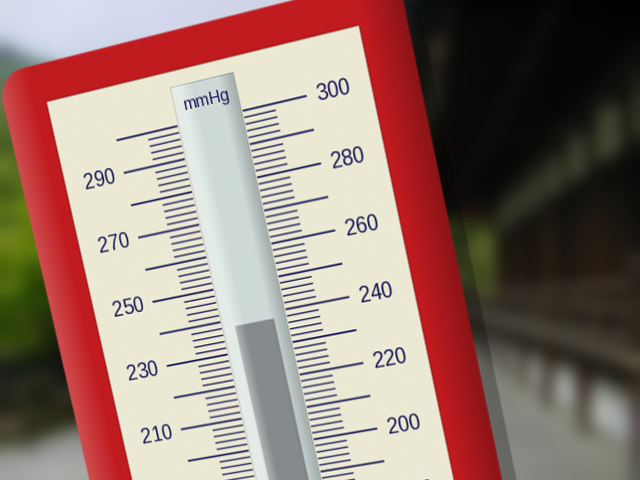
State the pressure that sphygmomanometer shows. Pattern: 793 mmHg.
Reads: 238 mmHg
